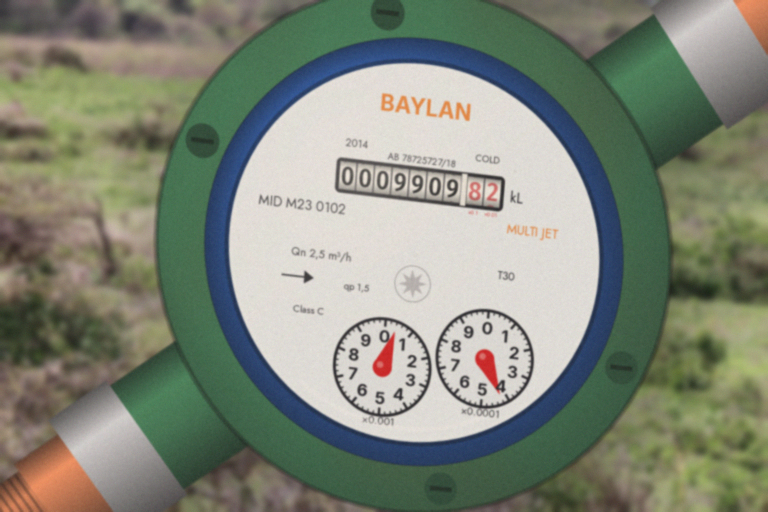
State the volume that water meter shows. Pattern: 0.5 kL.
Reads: 9909.8204 kL
